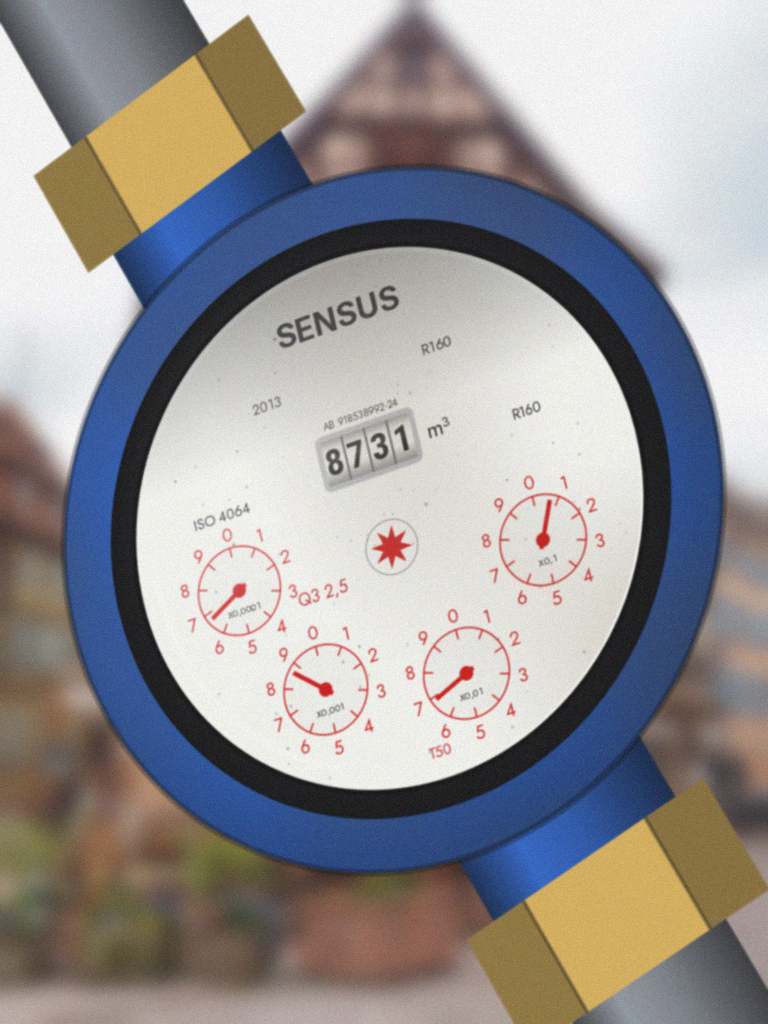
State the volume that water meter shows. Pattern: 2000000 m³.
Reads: 8731.0686 m³
